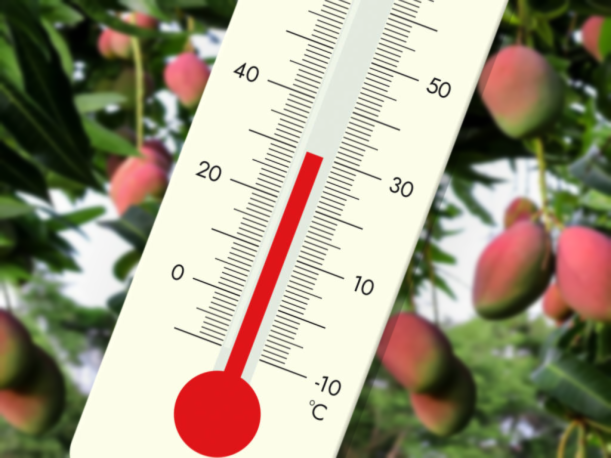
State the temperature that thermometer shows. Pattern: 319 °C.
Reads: 30 °C
